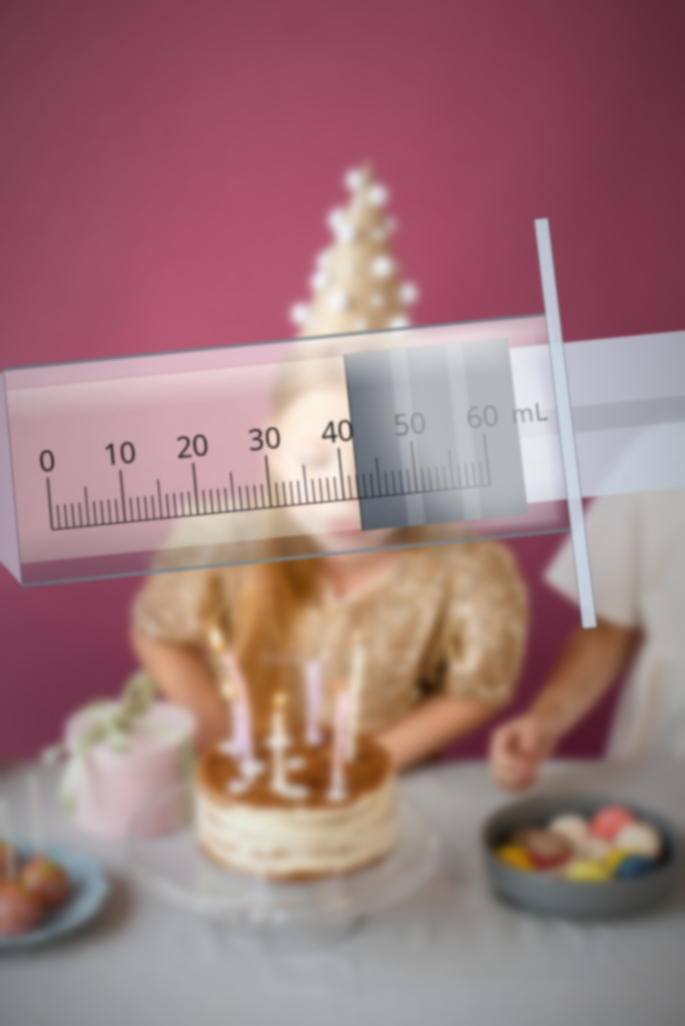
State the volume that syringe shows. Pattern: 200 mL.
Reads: 42 mL
